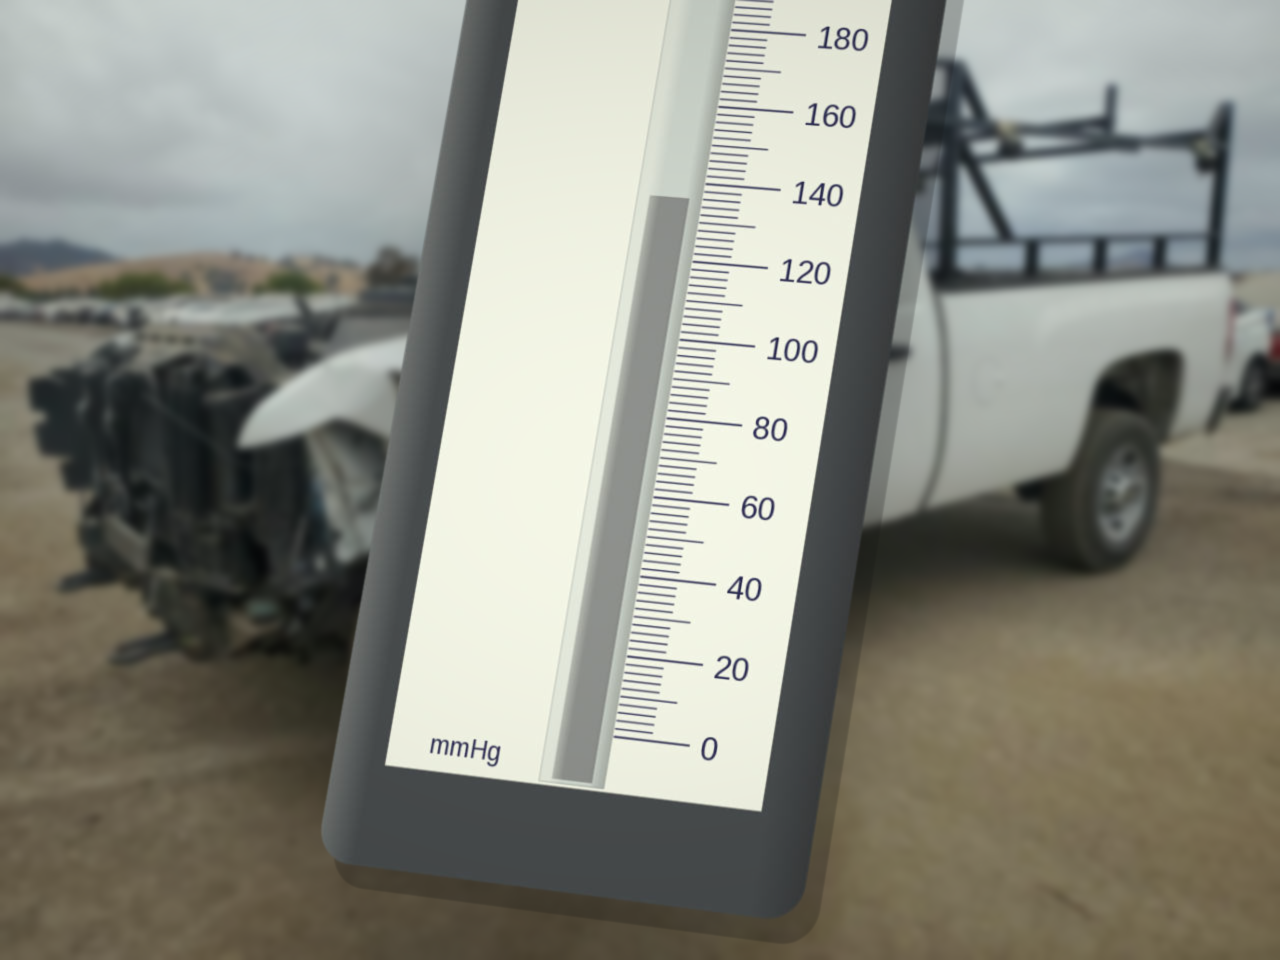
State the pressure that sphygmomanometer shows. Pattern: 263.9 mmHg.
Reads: 136 mmHg
